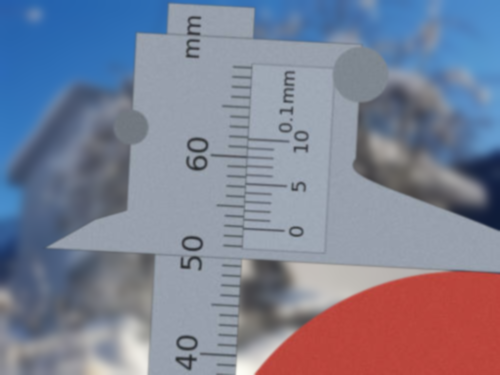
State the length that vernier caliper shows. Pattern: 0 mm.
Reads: 52.8 mm
